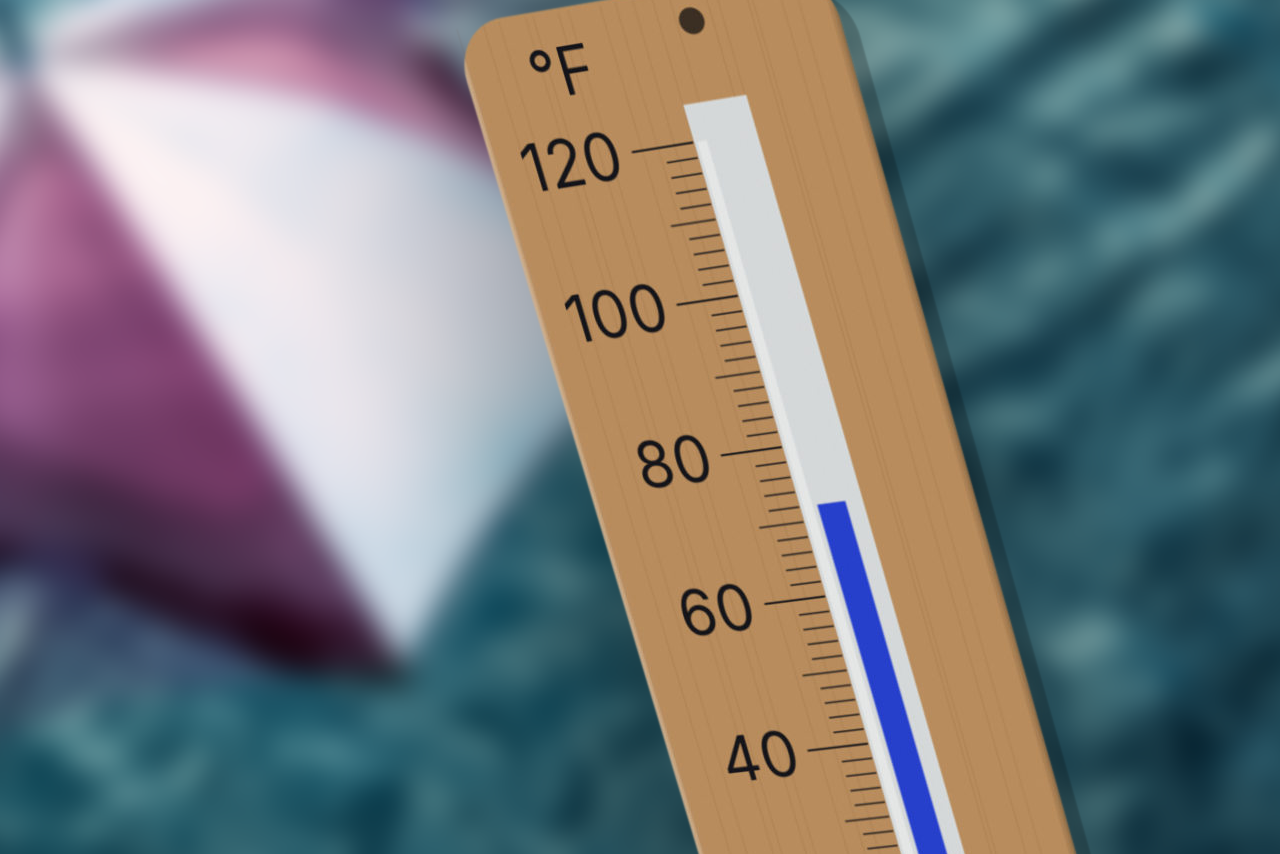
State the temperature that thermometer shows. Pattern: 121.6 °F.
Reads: 72 °F
